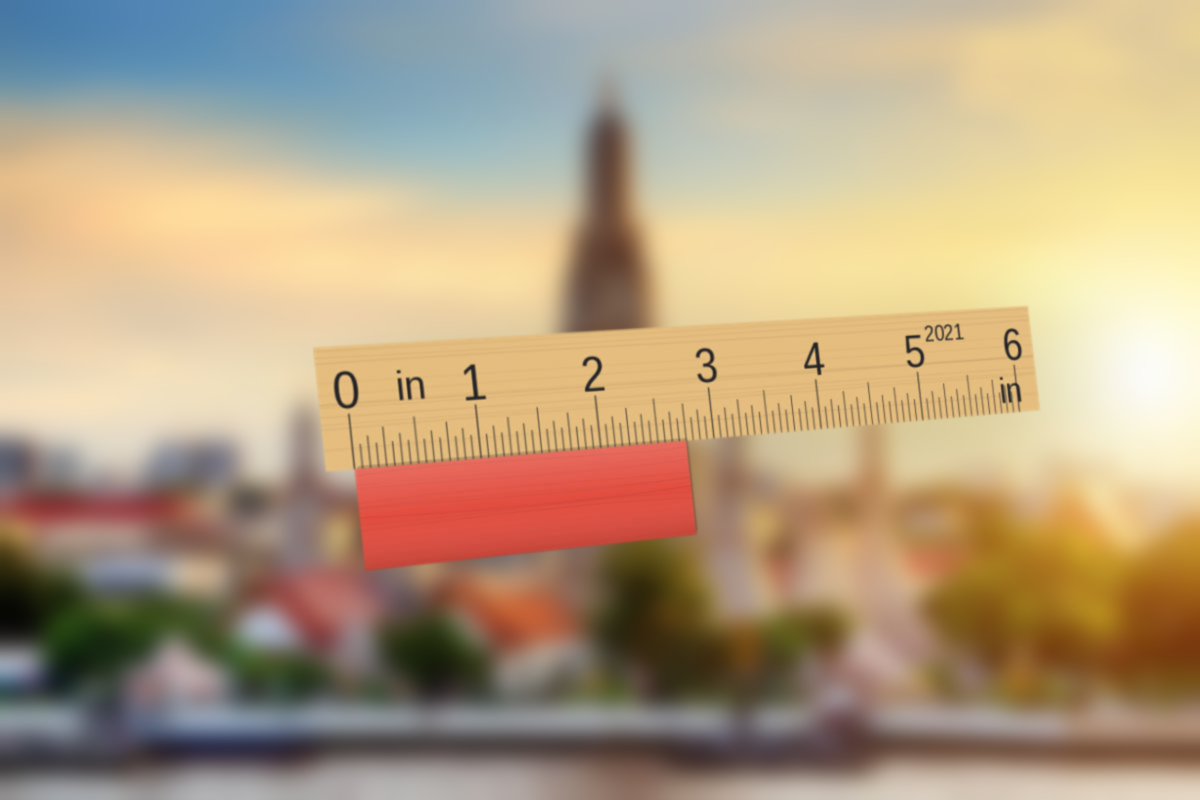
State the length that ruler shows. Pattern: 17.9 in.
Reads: 2.75 in
